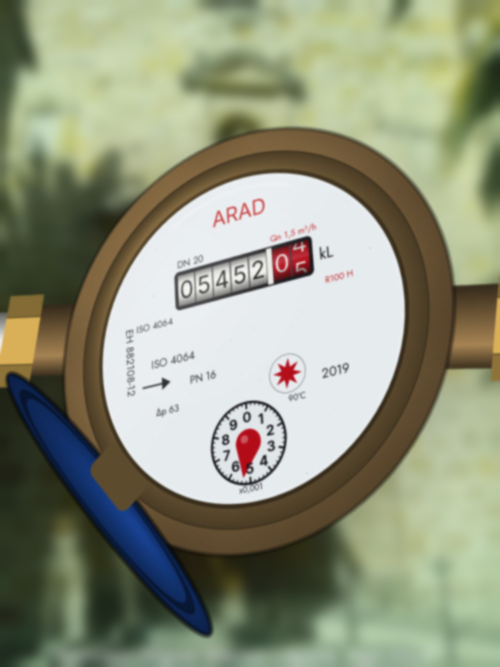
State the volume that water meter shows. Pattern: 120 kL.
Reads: 5452.045 kL
